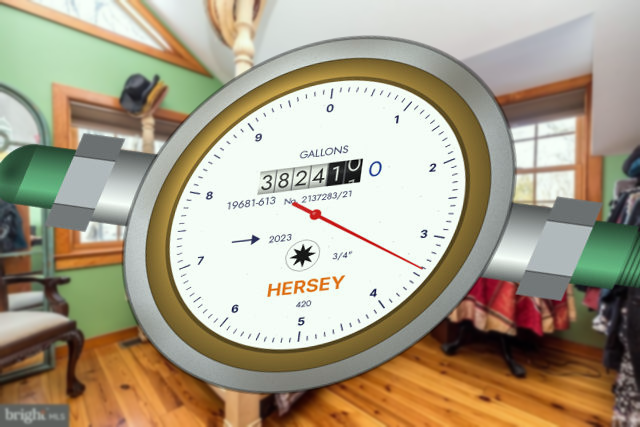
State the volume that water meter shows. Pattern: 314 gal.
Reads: 3824103.4 gal
